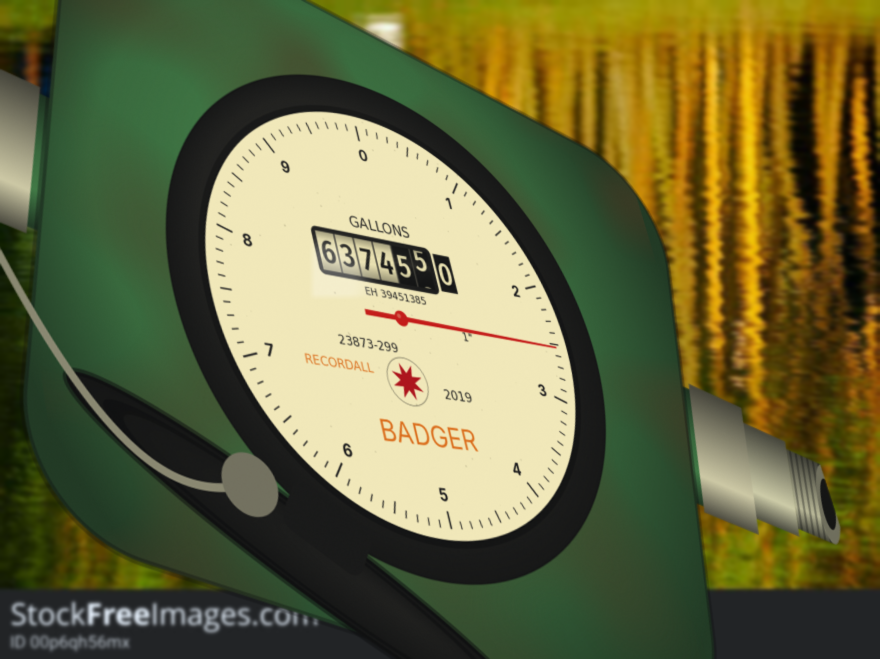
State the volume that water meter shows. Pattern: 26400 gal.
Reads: 6374552.5 gal
